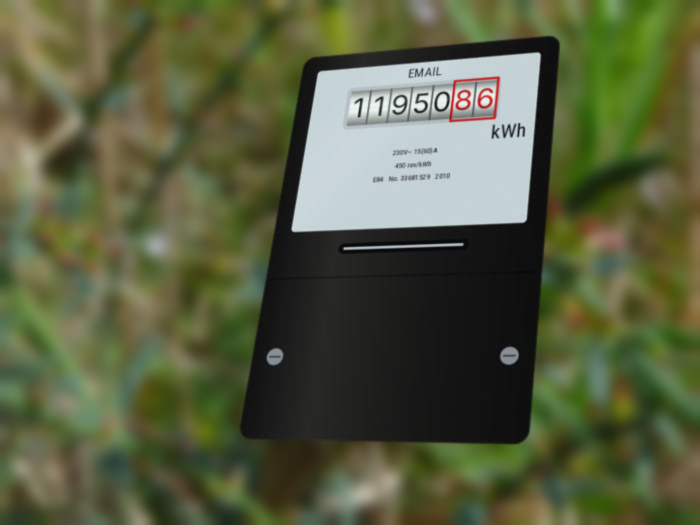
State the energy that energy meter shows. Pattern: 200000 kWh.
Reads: 11950.86 kWh
